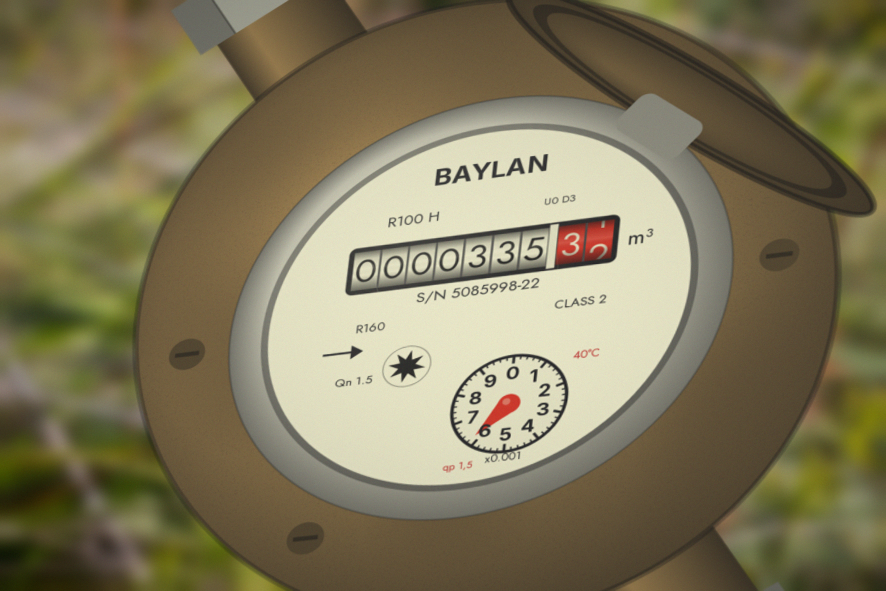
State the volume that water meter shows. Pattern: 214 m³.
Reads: 335.316 m³
